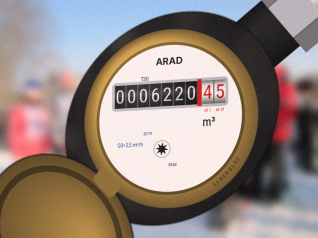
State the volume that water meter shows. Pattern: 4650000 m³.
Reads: 6220.45 m³
